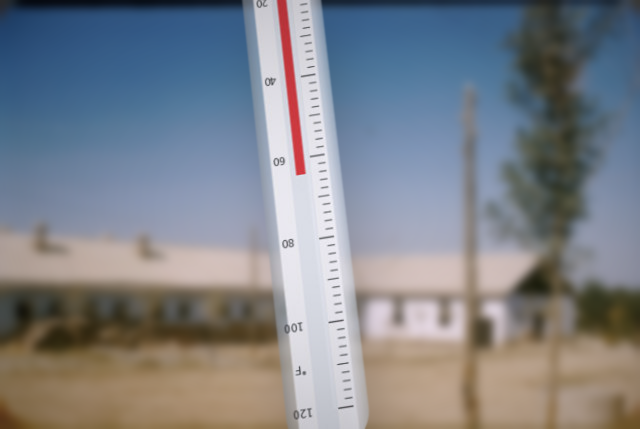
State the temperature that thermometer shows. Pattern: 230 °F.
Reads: 64 °F
